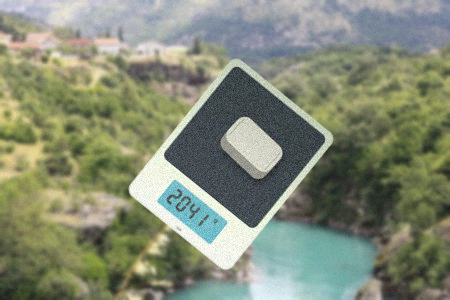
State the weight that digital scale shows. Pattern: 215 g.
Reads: 2041 g
